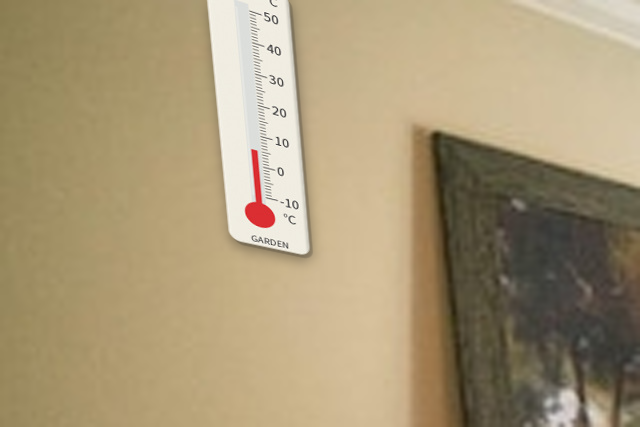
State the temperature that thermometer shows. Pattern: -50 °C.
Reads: 5 °C
